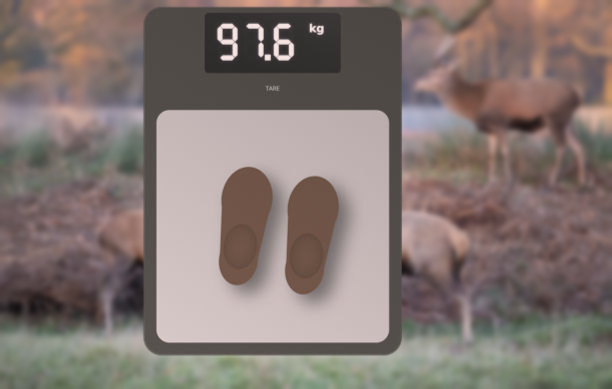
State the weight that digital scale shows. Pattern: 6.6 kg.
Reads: 97.6 kg
